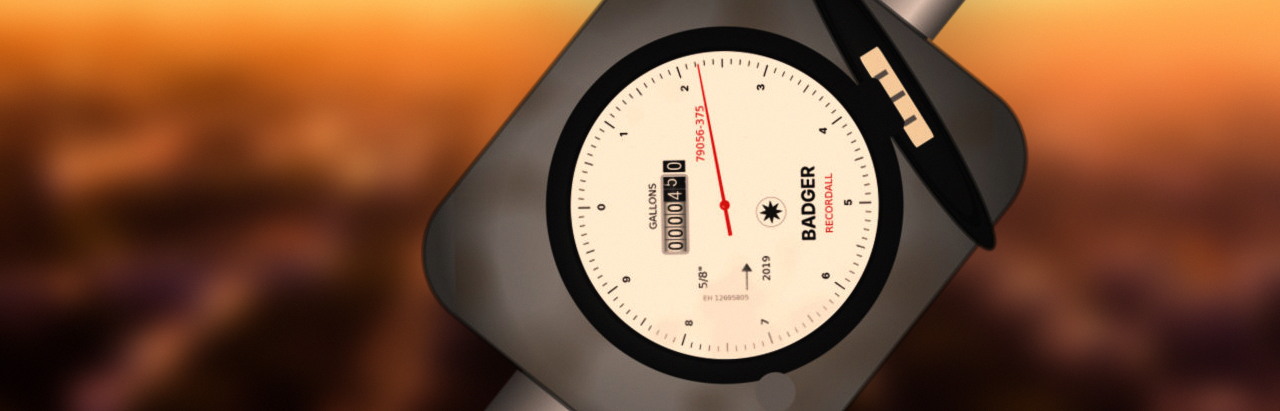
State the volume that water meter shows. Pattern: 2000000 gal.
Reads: 452.2 gal
